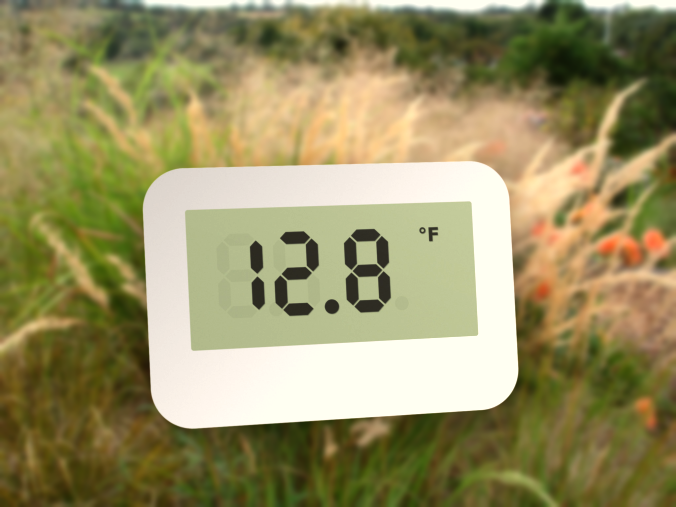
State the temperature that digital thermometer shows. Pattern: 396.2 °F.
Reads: 12.8 °F
